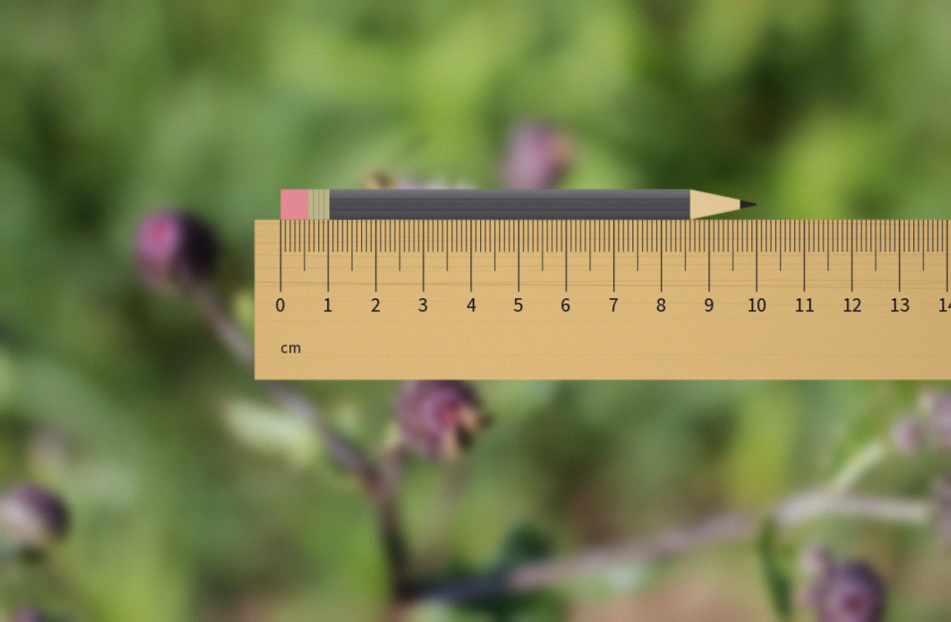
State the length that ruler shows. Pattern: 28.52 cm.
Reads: 10 cm
